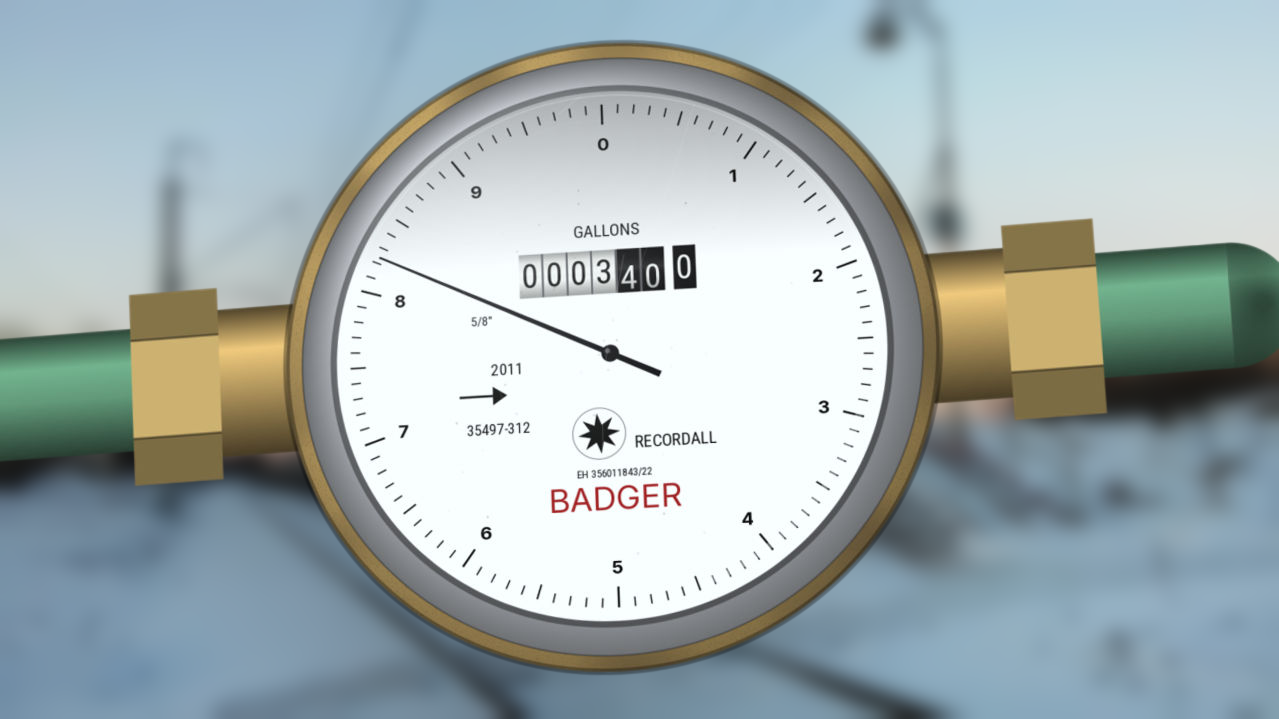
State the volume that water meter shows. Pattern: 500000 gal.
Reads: 3398.2 gal
